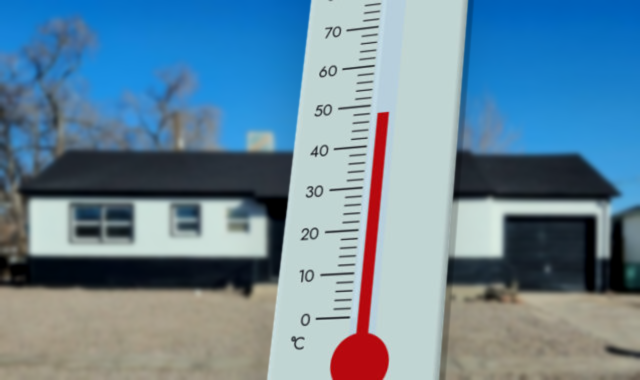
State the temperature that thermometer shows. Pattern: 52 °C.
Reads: 48 °C
